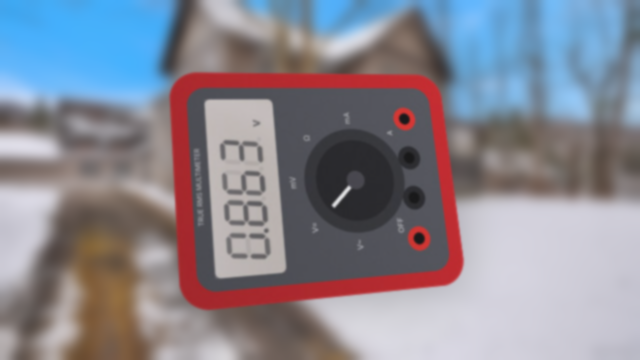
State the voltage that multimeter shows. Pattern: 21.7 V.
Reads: 0.863 V
